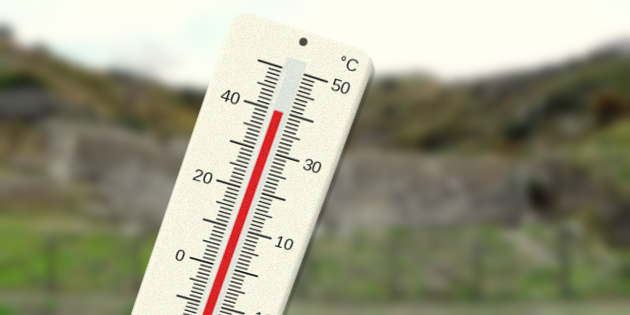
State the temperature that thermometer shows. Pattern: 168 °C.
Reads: 40 °C
